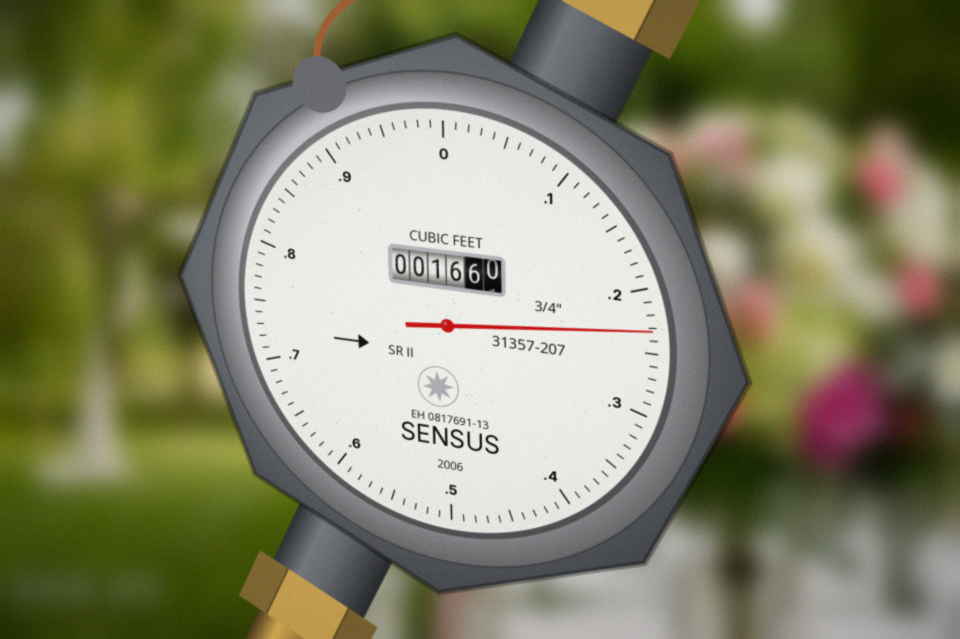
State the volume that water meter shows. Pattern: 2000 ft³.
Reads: 1660.23 ft³
